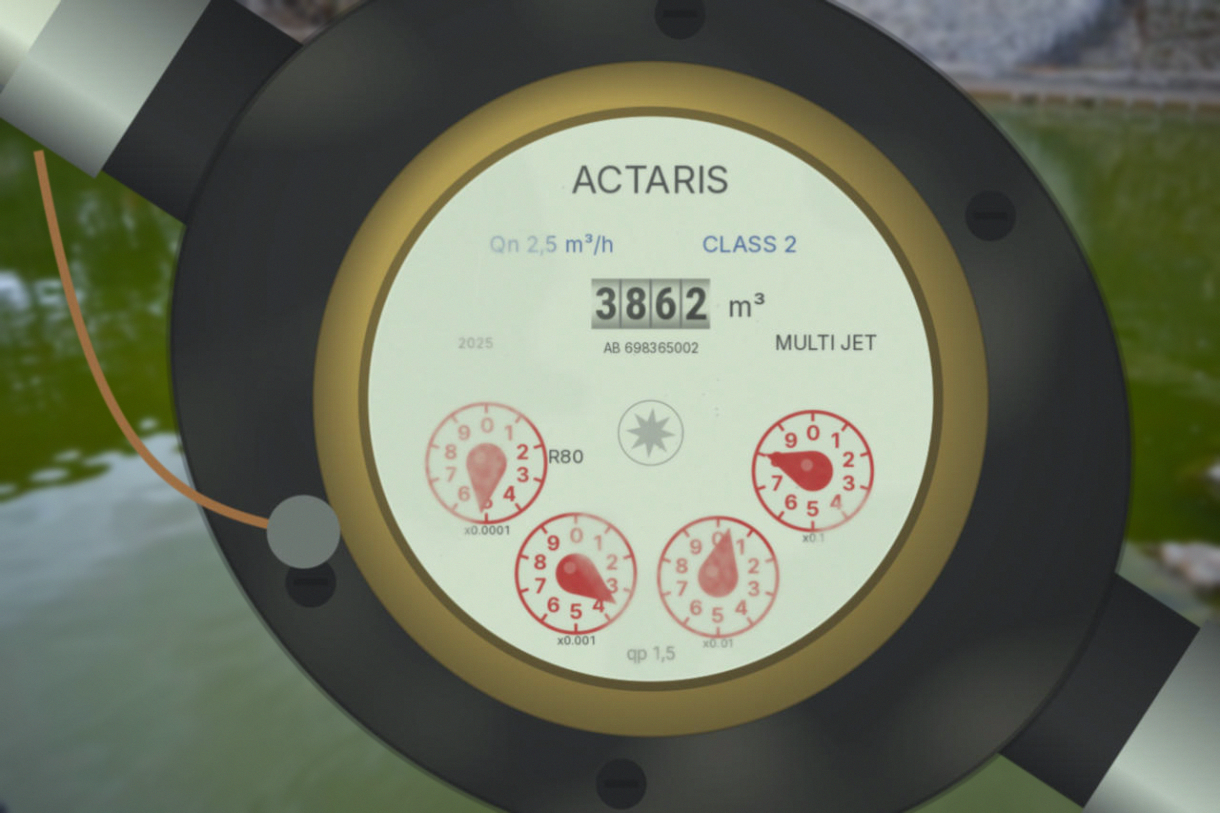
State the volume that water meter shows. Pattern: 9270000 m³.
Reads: 3862.8035 m³
